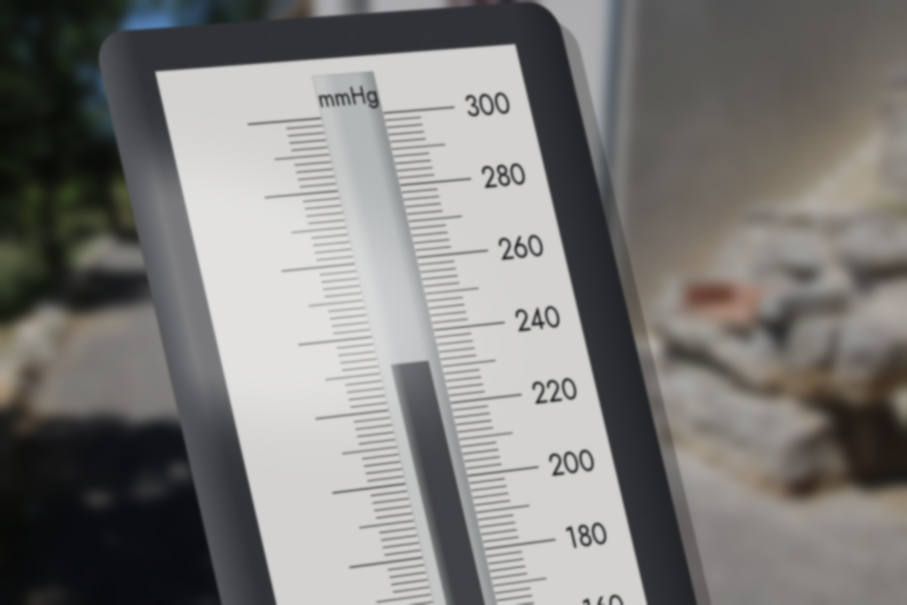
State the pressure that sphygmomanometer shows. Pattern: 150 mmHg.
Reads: 232 mmHg
